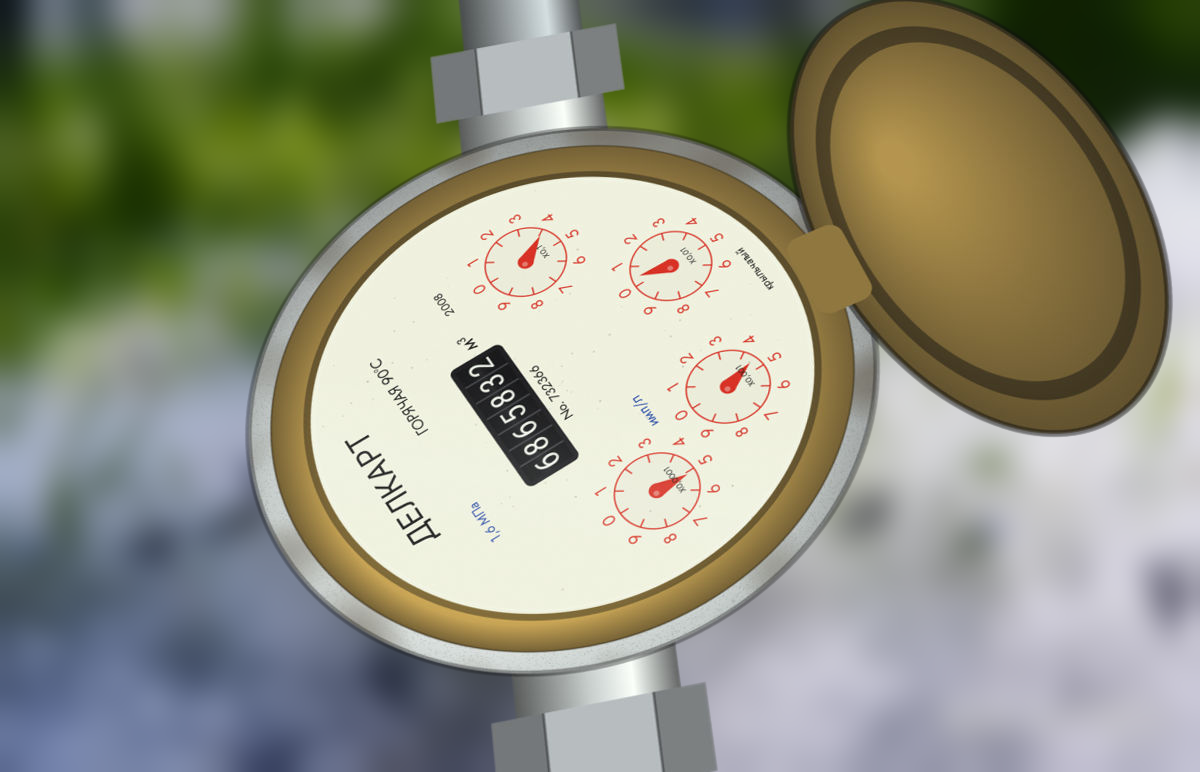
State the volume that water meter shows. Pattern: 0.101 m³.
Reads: 6865832.4045 m³
